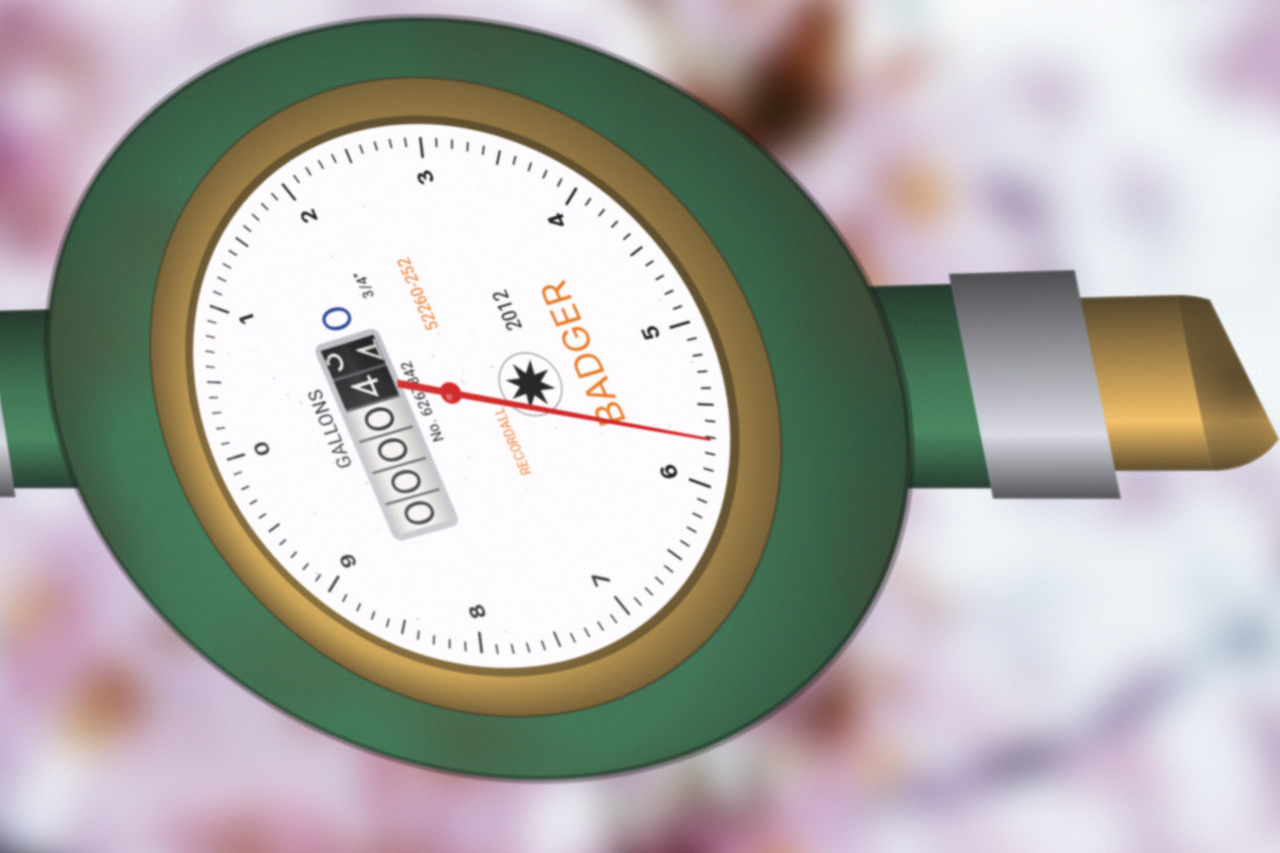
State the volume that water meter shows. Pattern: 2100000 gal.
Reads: 435.7 gal
